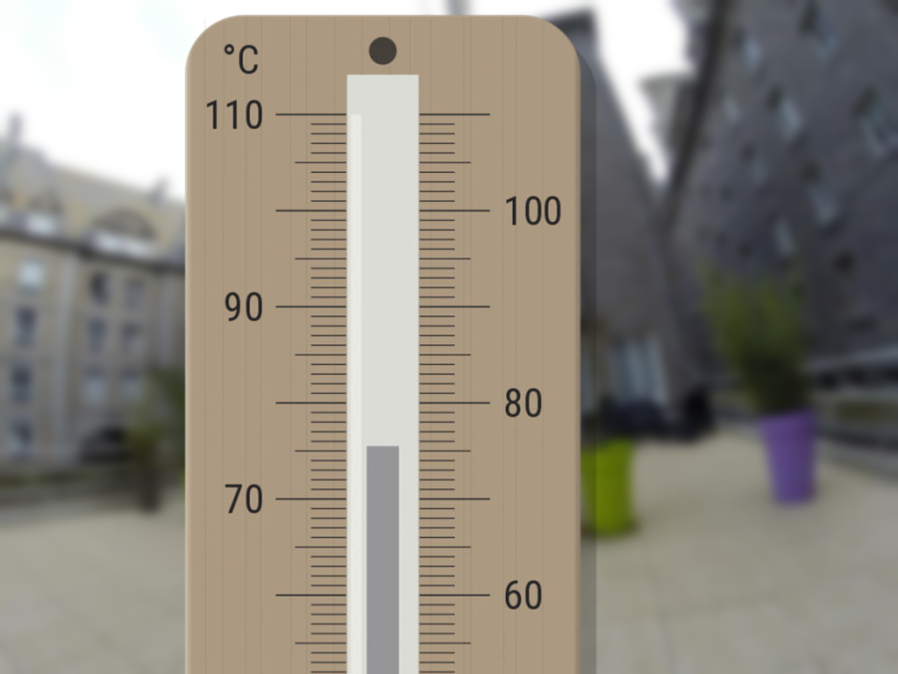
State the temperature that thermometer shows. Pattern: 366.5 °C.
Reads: 75.5 °C
